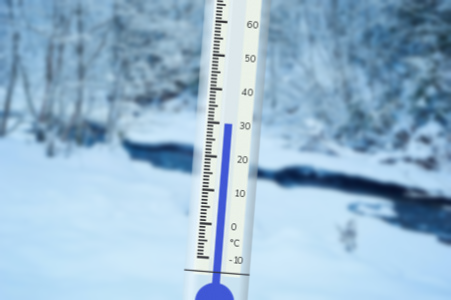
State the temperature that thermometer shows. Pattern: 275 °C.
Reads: 30 °C
